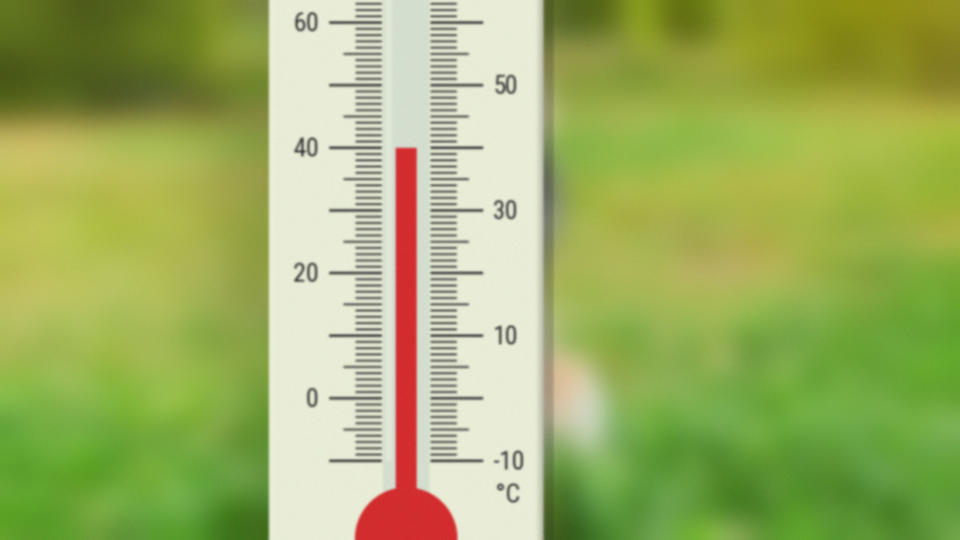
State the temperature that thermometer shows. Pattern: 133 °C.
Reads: 40 °C
